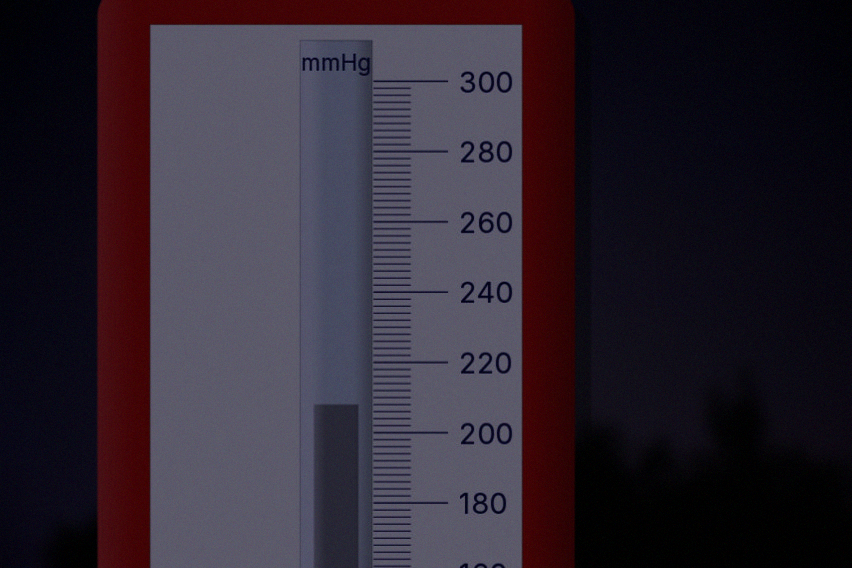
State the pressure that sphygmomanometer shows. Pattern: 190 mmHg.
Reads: 208 mmHg
